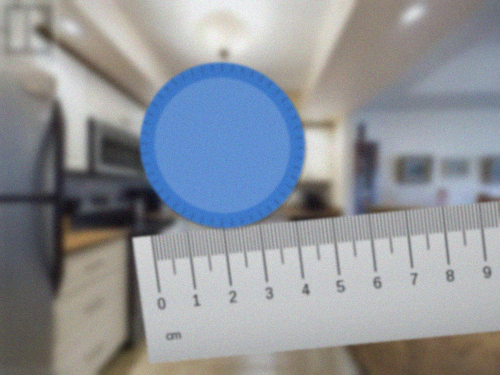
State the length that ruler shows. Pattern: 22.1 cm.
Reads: 4.5 cm
